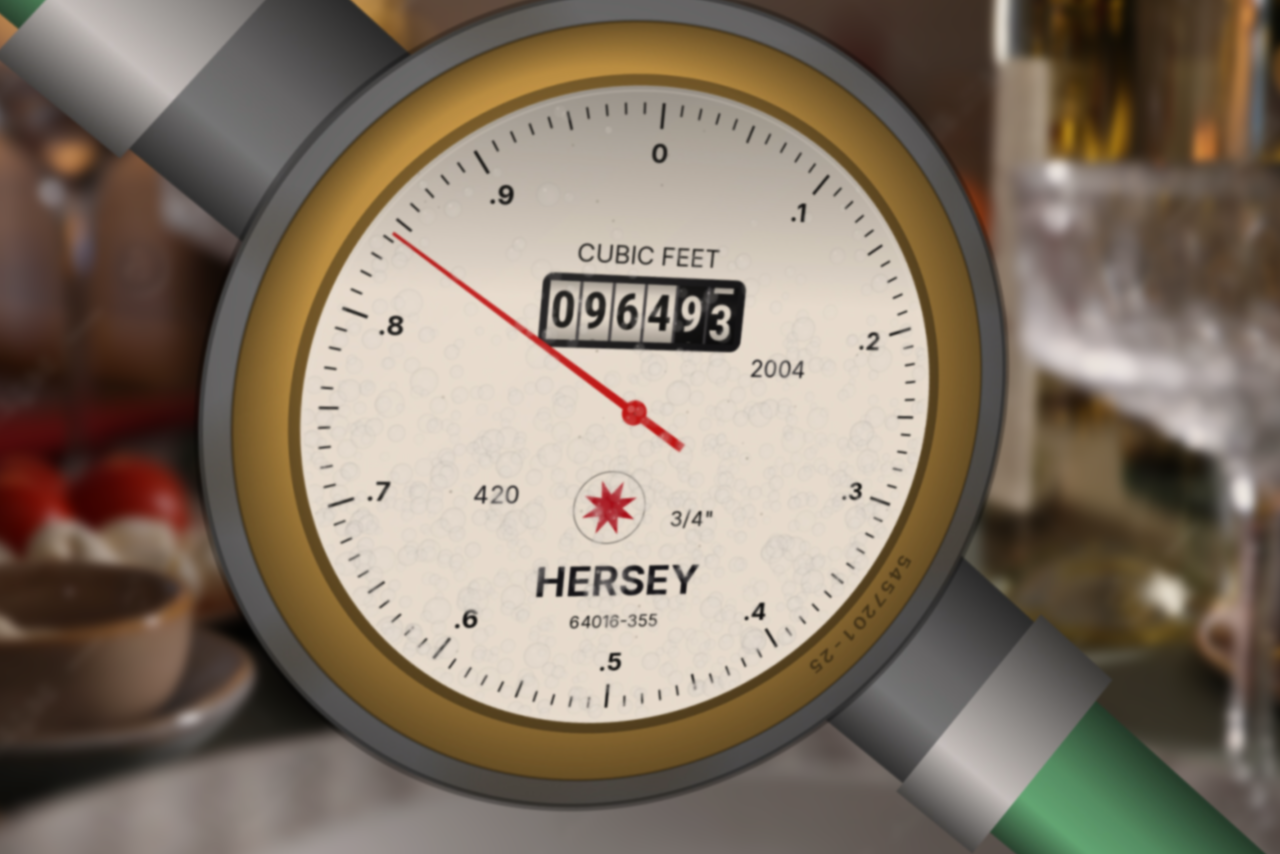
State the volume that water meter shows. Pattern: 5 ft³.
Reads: 96492.84 ft³
